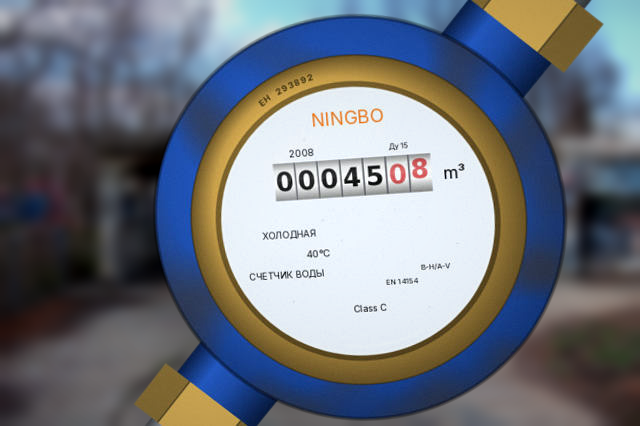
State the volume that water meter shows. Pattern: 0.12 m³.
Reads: 45.08 m³
